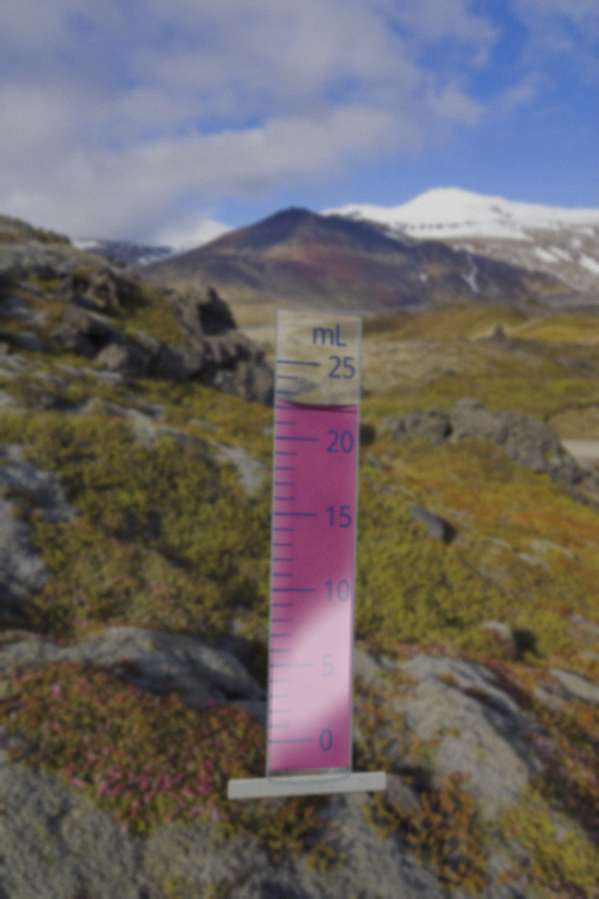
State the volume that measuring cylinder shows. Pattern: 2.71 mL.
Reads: 22 mL
